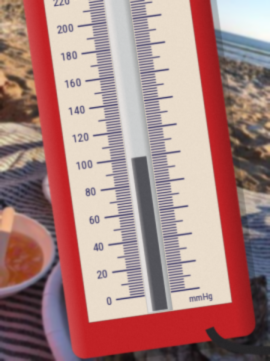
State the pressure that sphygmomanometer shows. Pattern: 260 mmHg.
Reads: 100 mmHg
